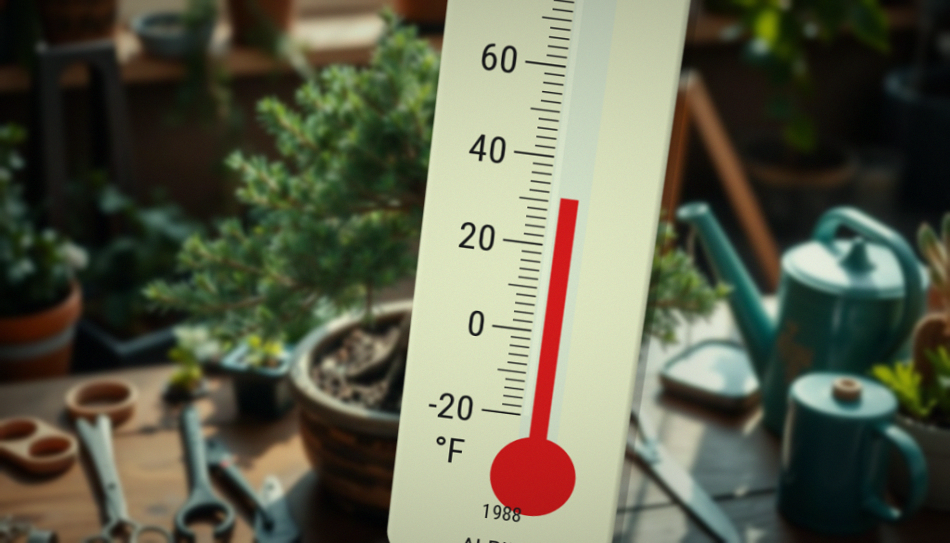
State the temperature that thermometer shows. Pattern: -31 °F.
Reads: 31 °F
